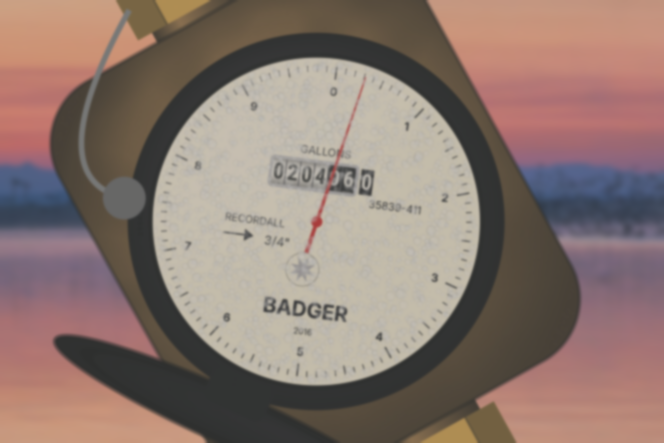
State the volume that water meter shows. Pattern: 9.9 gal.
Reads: 204060.3 gal
